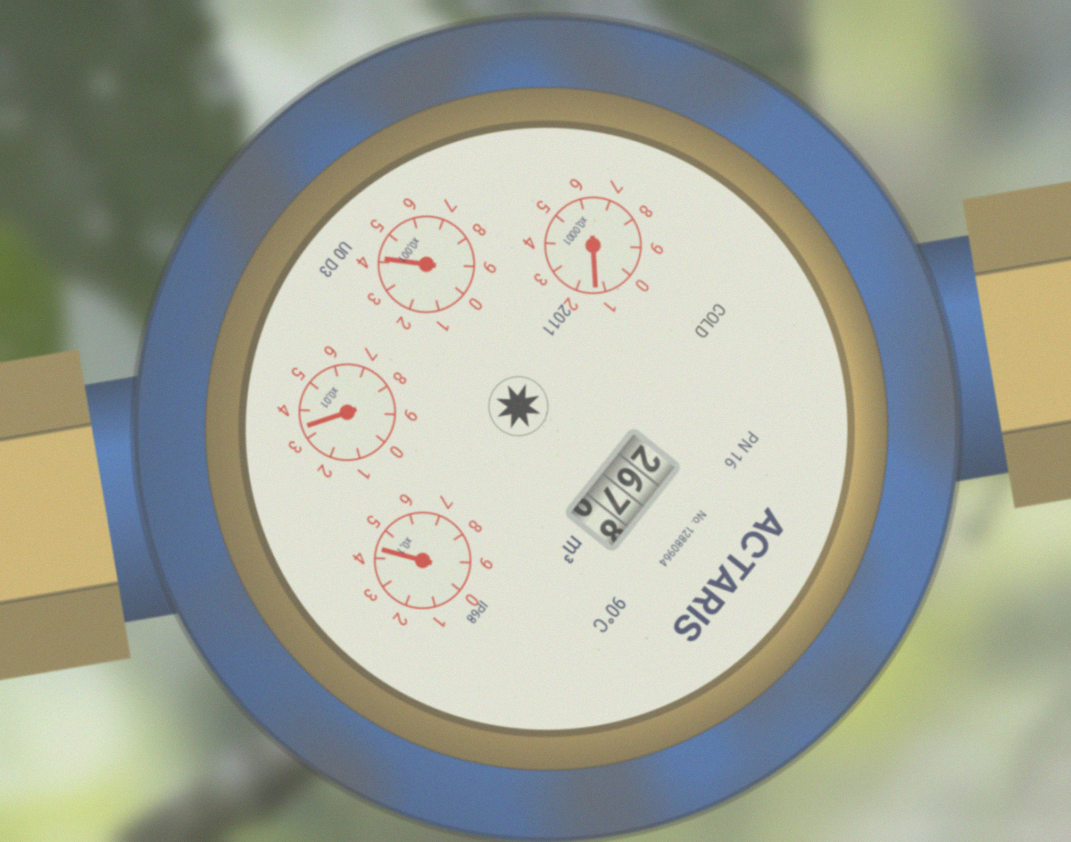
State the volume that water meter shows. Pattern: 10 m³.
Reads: 2678.4341 m³
